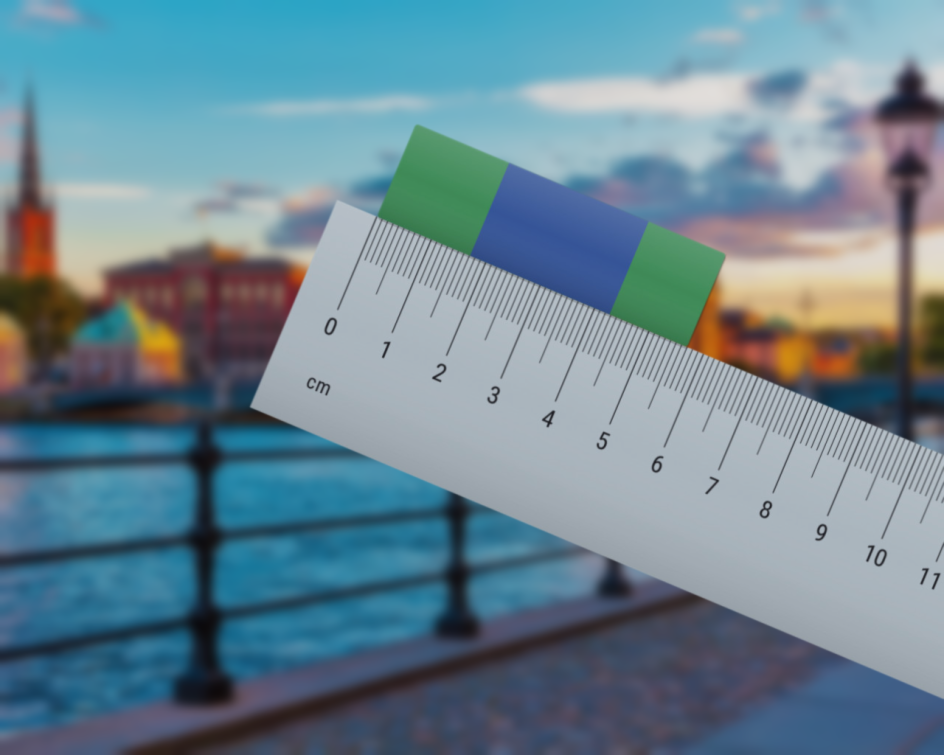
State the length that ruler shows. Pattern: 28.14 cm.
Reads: 5.7 cm
